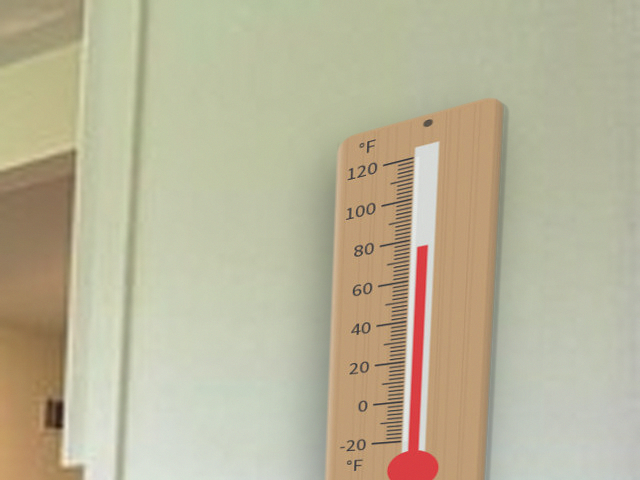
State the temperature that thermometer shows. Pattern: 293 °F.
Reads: 76 °F
